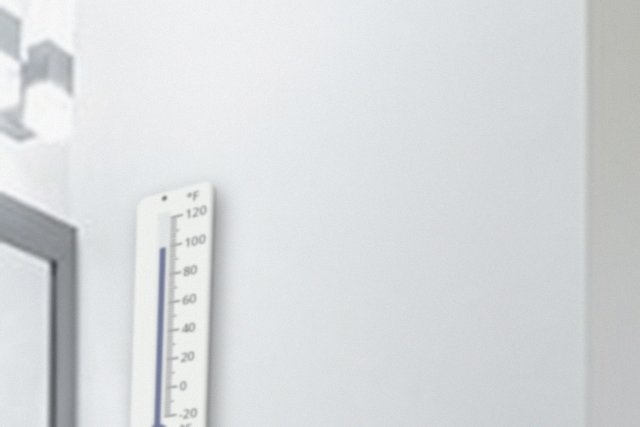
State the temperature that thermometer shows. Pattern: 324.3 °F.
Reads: 100 °F
